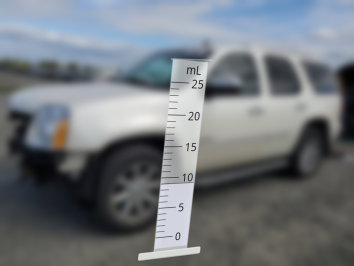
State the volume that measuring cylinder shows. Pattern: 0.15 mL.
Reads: 9 mL
